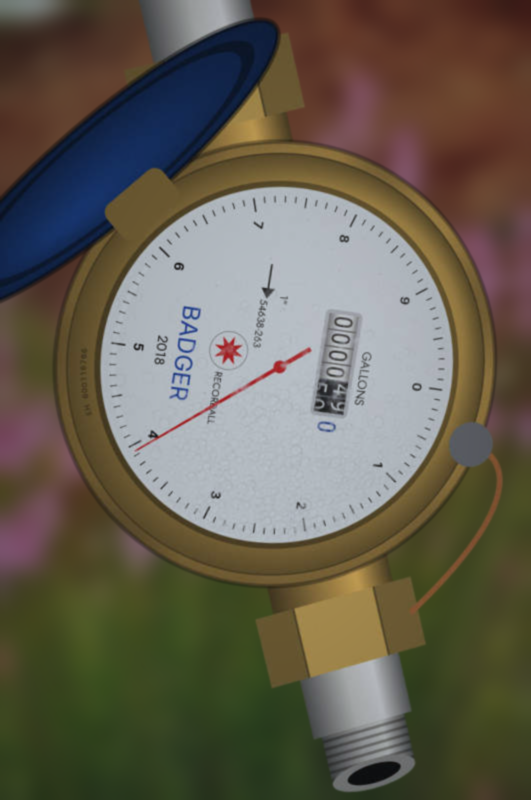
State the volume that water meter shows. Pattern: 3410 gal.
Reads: 493.9 gal
